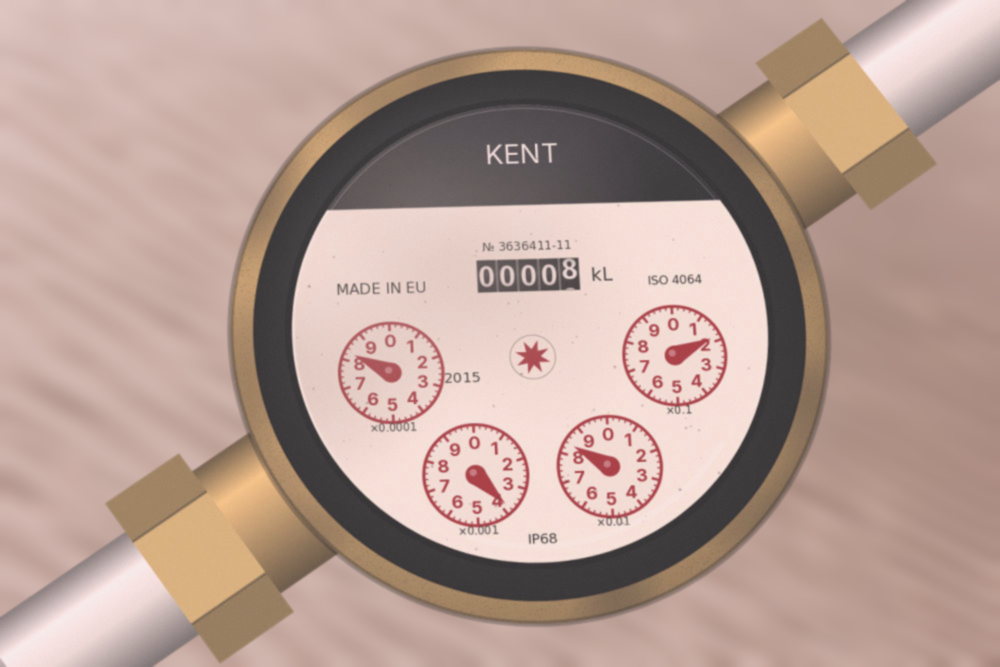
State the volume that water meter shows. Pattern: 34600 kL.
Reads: 8.1838 kL
